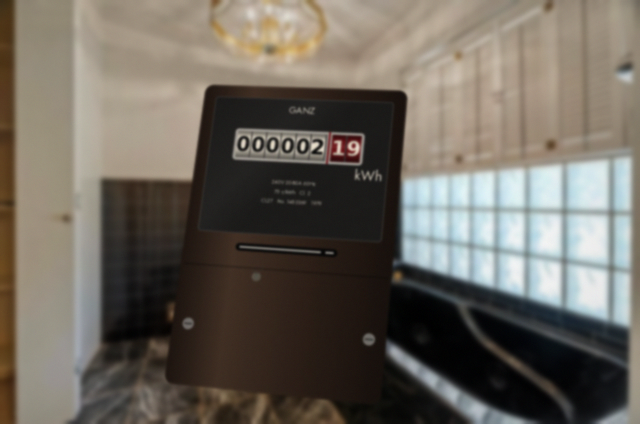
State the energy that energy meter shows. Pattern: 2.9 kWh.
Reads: 2.19 kWh
